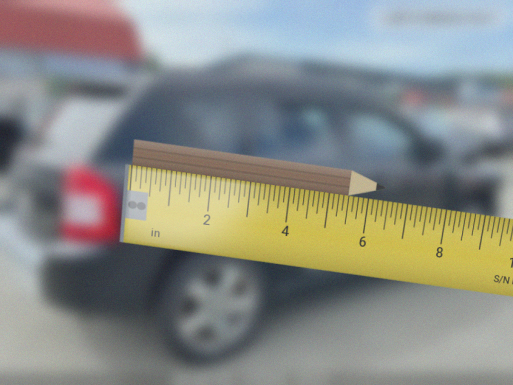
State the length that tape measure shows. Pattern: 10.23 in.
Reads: 6.375 in
